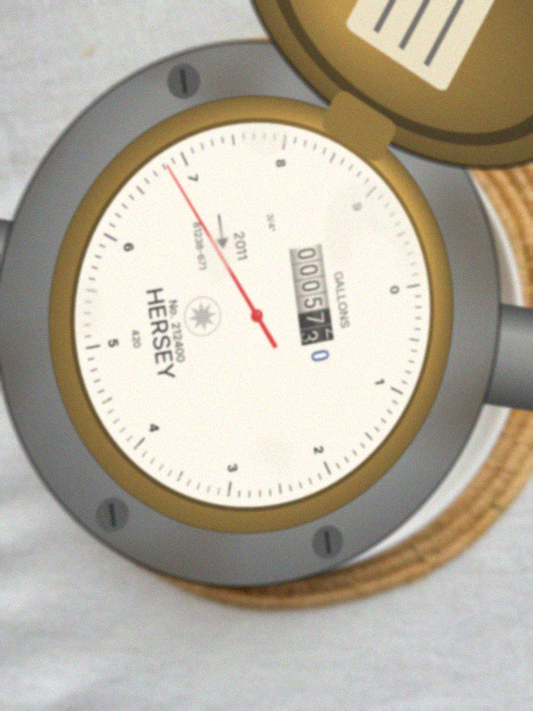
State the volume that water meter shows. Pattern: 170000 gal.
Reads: 5726.8 gal
